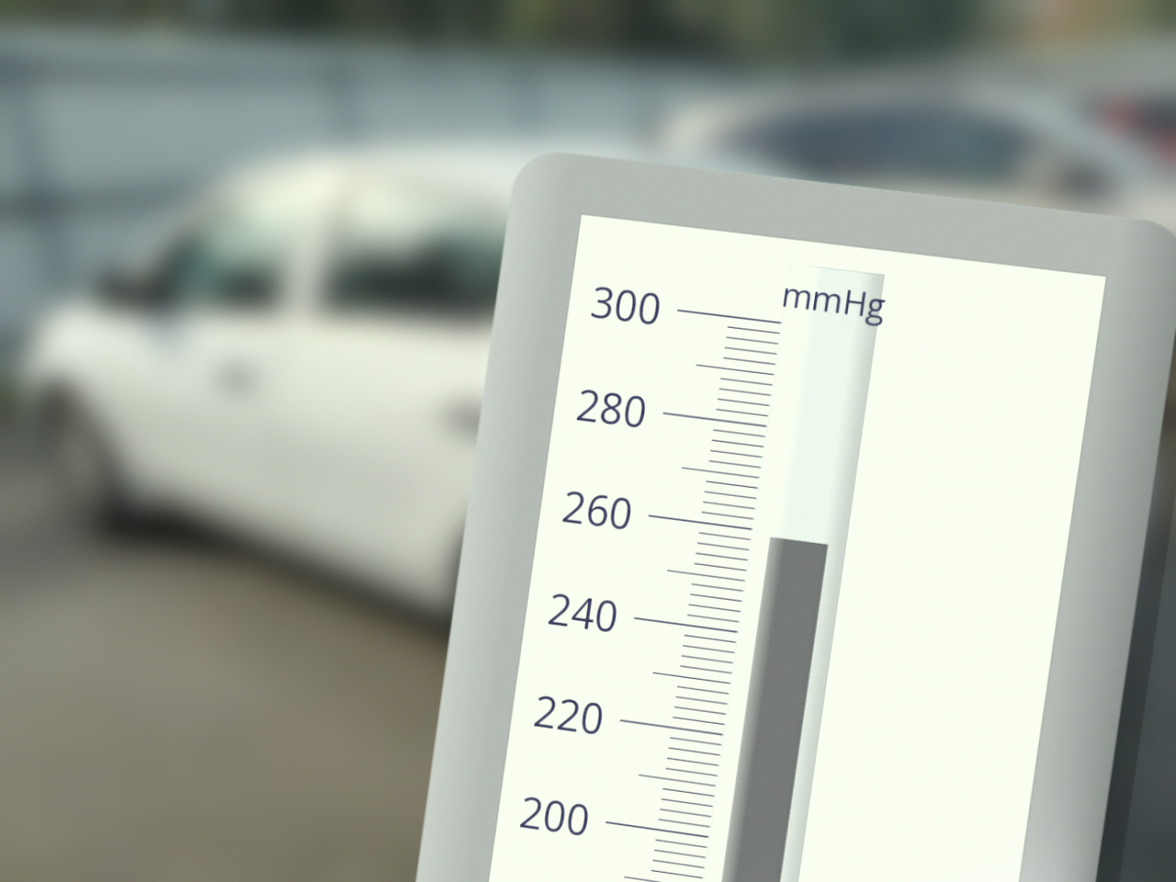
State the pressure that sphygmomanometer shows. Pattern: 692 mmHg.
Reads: 259 mmHg
